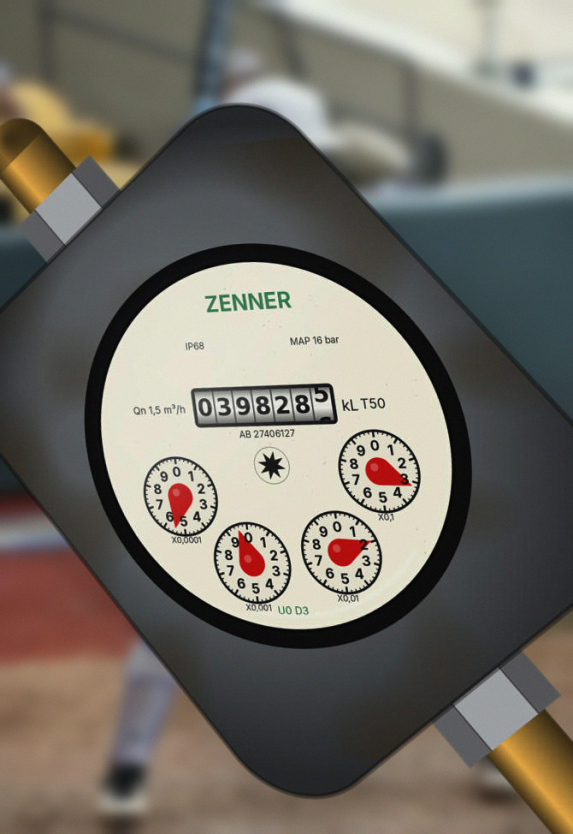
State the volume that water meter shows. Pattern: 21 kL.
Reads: 398285.3195 kL
